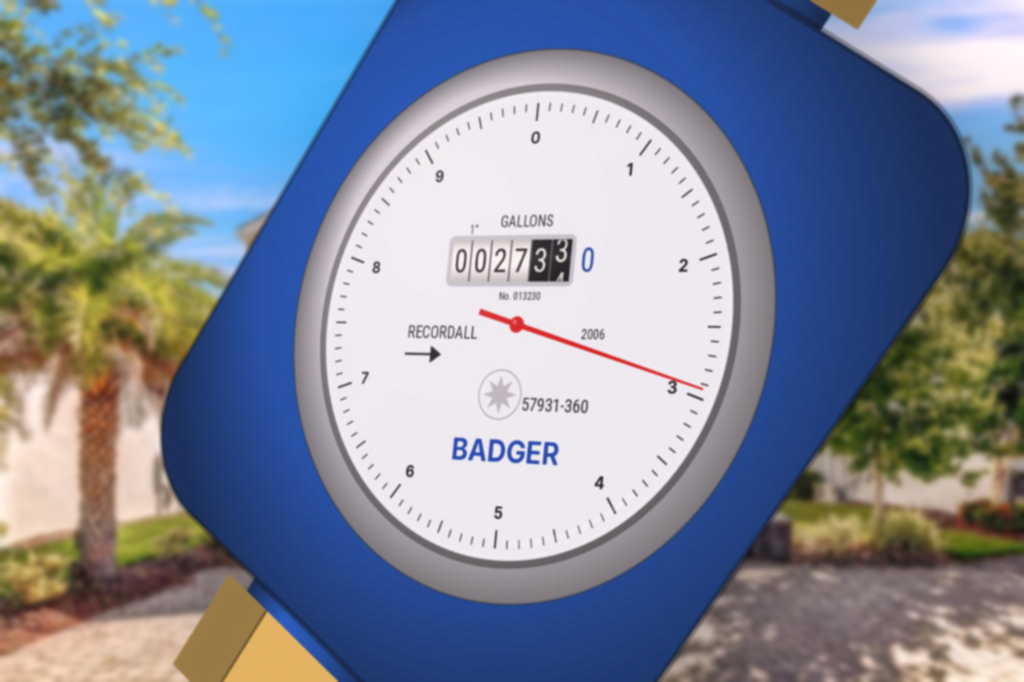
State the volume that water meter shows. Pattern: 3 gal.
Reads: 27332.9 gal
